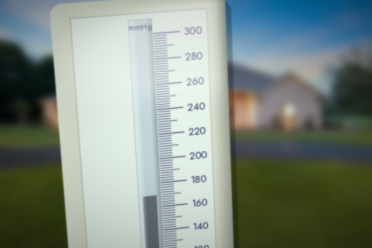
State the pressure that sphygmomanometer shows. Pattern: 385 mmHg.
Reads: 170 mmHg
